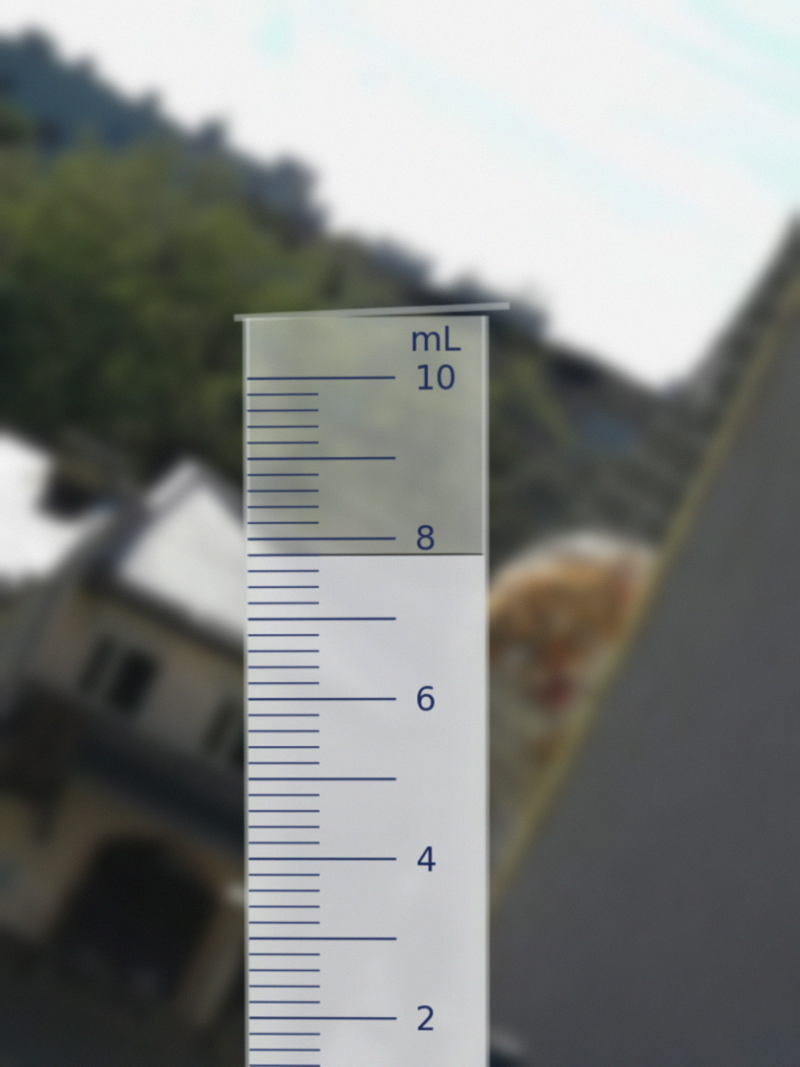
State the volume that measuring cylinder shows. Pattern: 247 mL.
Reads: 7.8 mL
